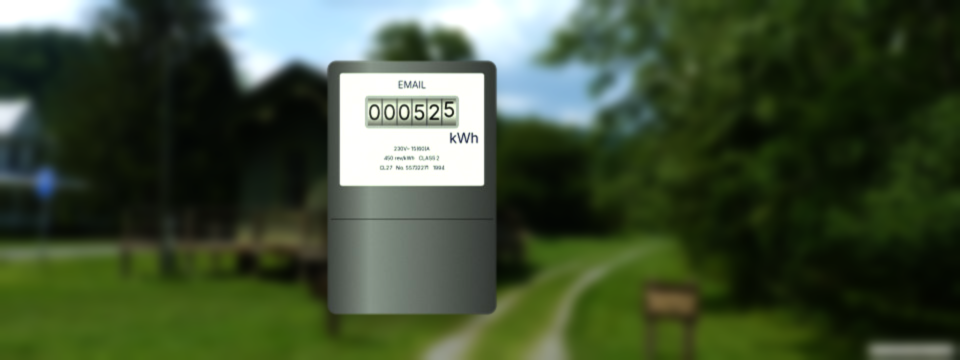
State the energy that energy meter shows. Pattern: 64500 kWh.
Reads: 525 kWh
